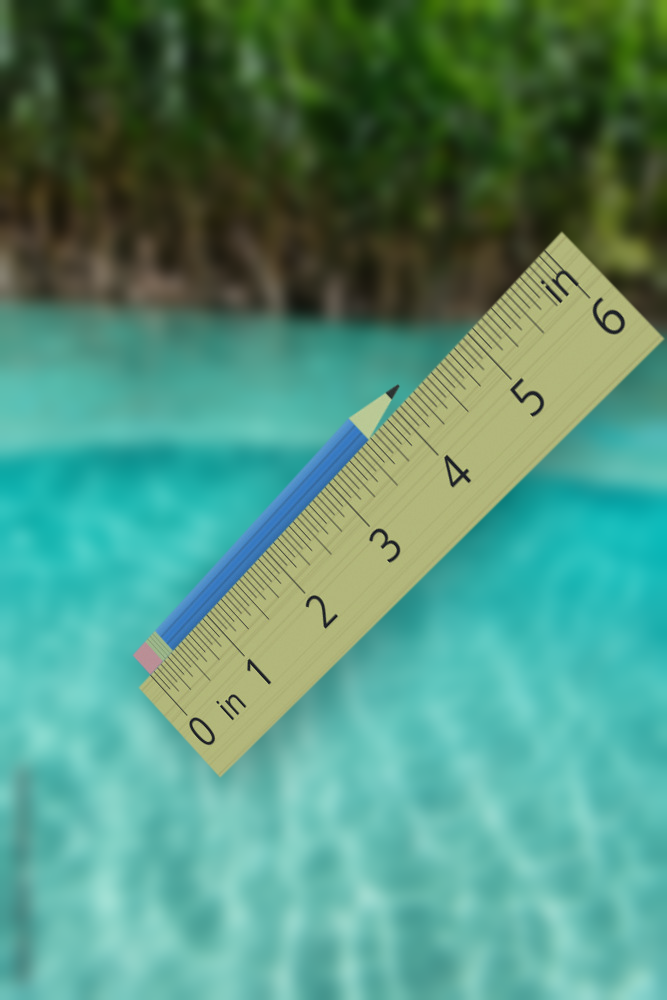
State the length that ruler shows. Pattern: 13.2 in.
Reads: 4.1875 in
